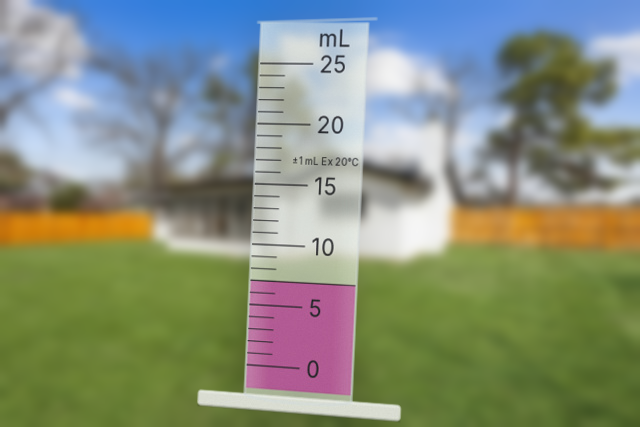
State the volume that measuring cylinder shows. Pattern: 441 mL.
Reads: 7 mL
